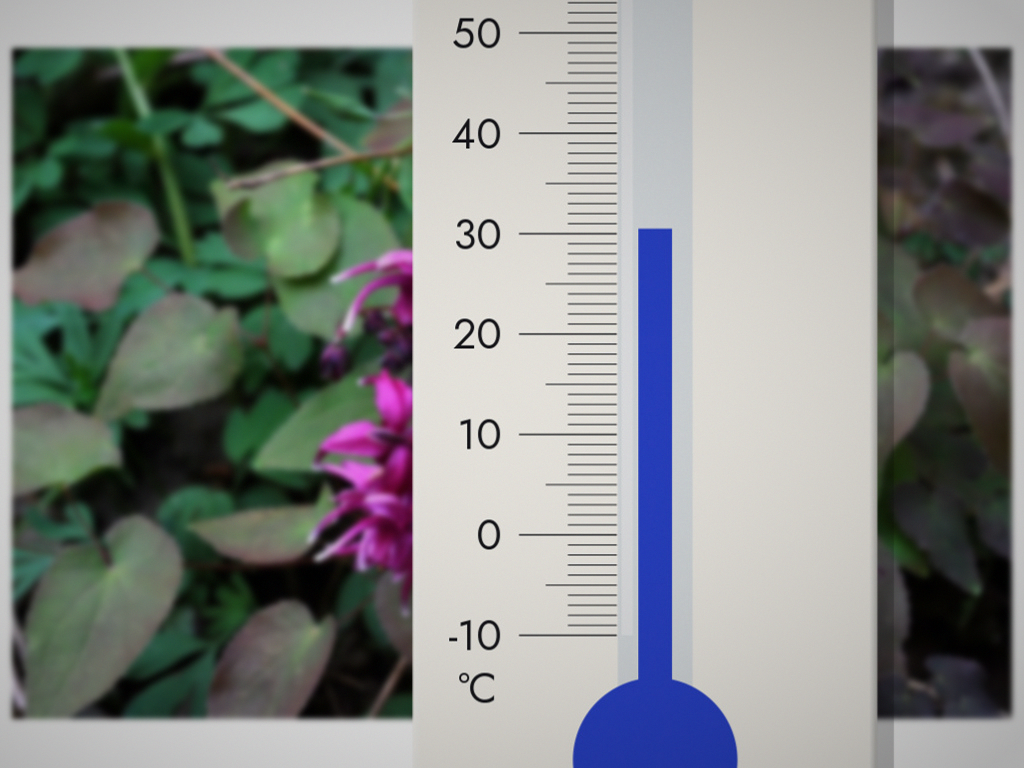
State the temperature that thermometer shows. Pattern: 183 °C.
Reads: 30.5 °C
